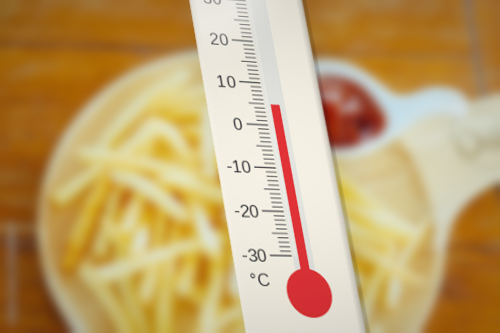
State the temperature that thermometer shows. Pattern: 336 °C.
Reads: 5 °C
